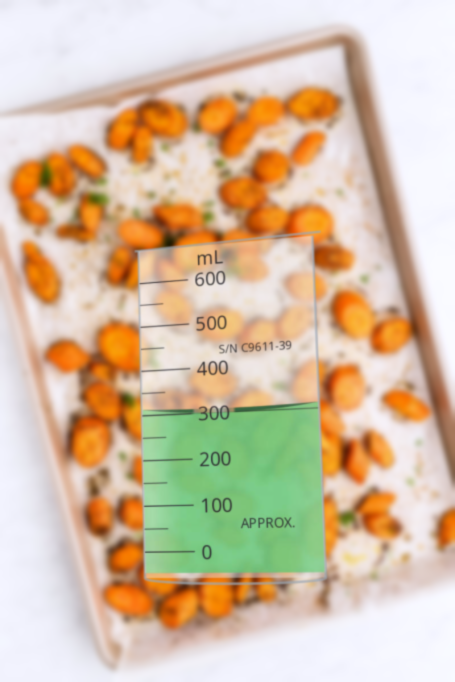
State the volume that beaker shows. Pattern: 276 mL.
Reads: 300 mL
